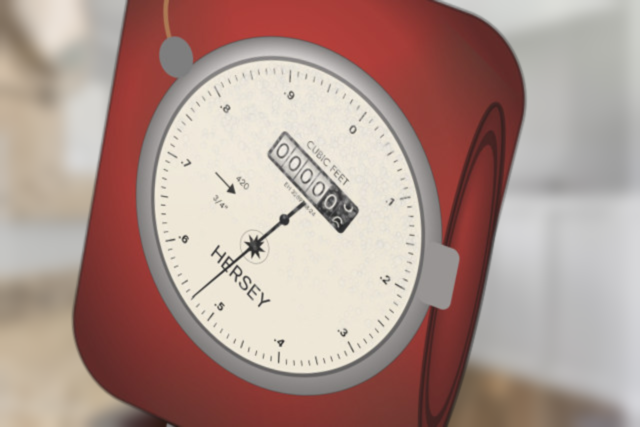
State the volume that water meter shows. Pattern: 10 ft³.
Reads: 5.53 ft³
